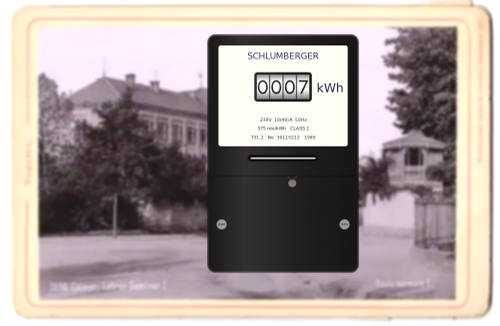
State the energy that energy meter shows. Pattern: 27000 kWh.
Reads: 7 kWh
